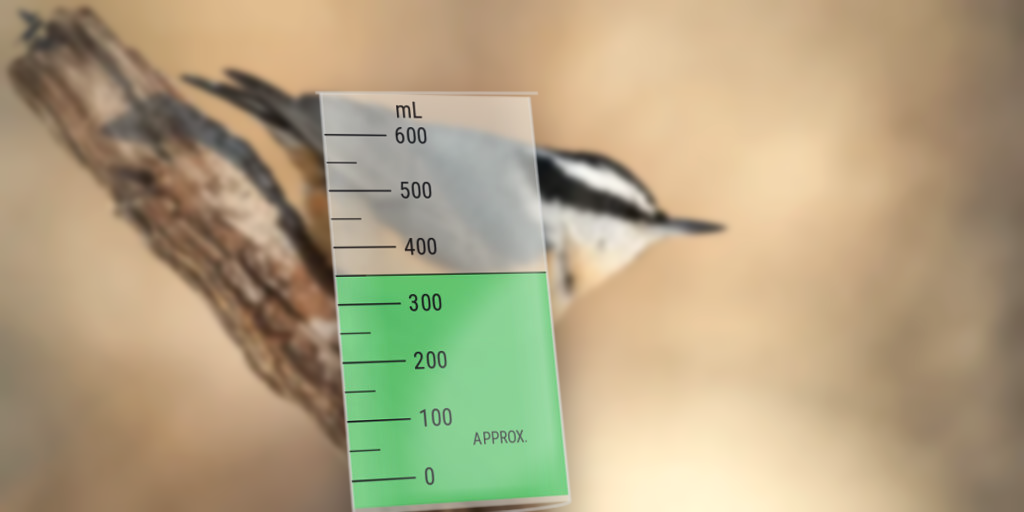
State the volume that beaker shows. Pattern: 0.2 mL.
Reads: 350 mL
